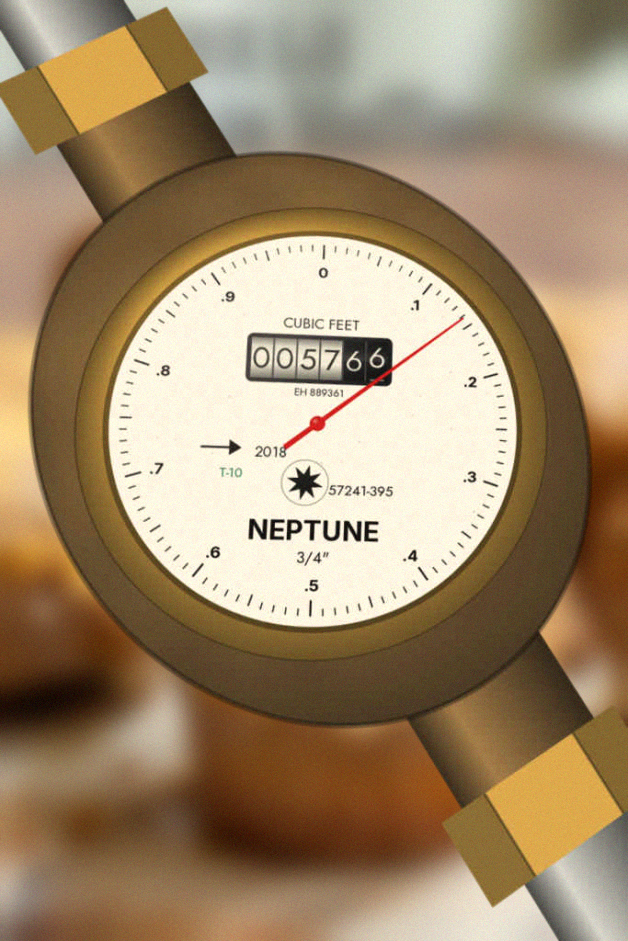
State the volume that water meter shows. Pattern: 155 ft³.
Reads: 5766.14 ft³
